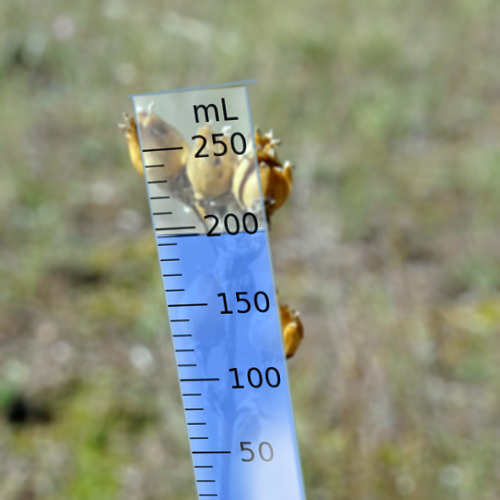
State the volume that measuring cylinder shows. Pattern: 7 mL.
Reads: 195 mL
